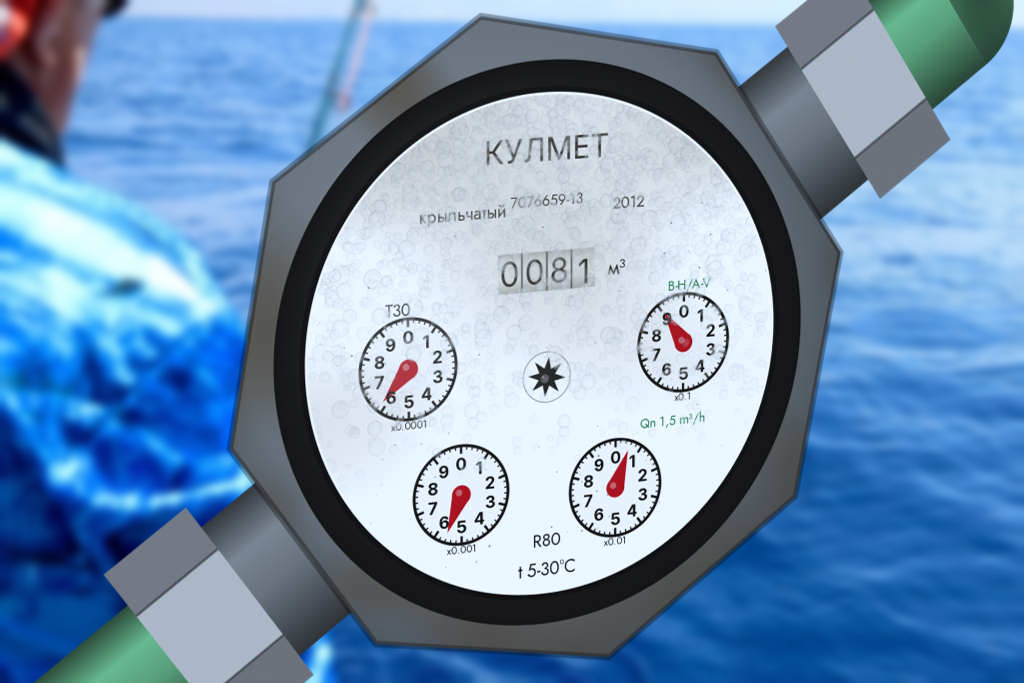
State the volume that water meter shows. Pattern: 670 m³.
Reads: 80.9056 m³
